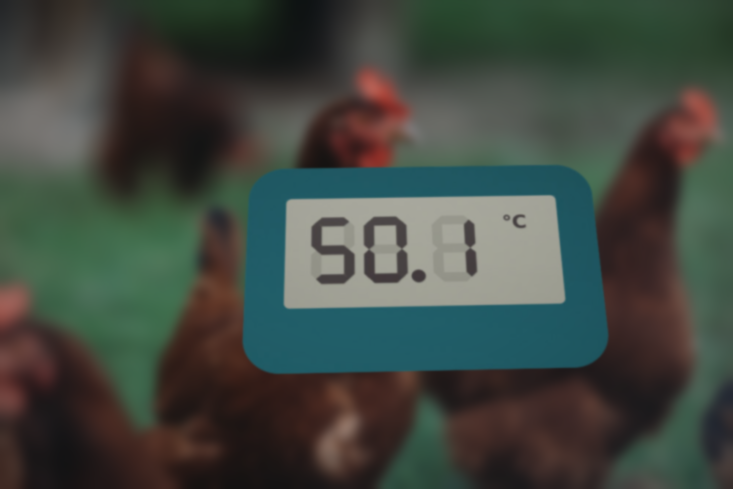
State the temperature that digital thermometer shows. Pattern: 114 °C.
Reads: 50.1 °C
